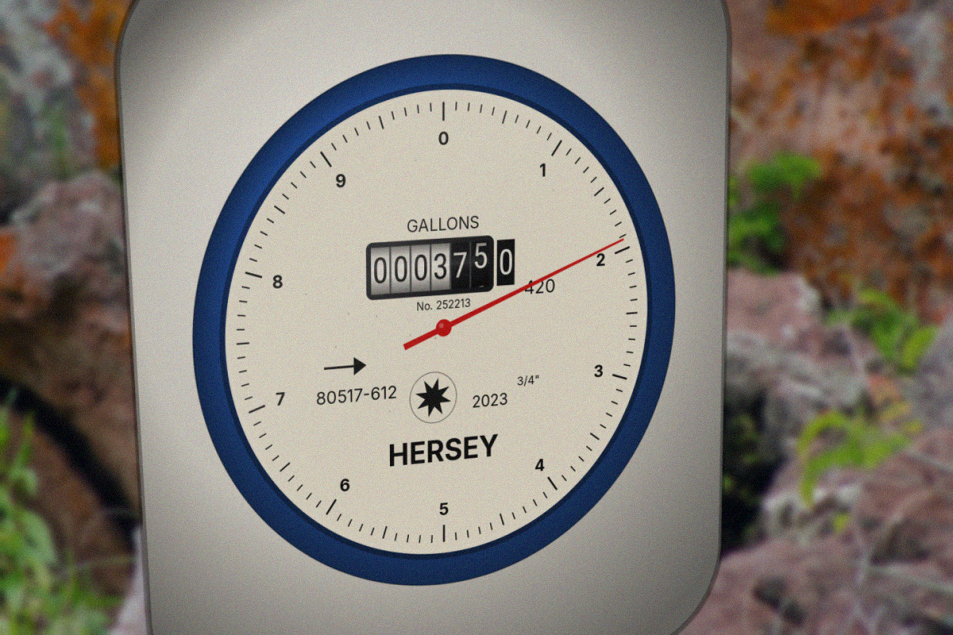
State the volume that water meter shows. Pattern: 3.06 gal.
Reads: 3751.9 gal
